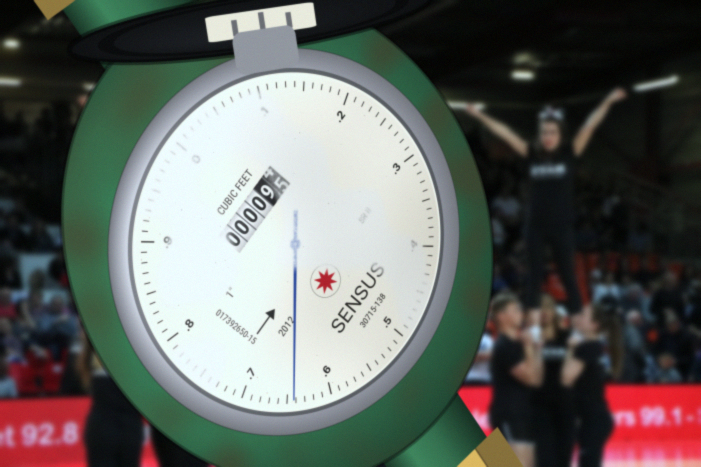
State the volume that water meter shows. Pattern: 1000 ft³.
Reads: 94.64 ft³
